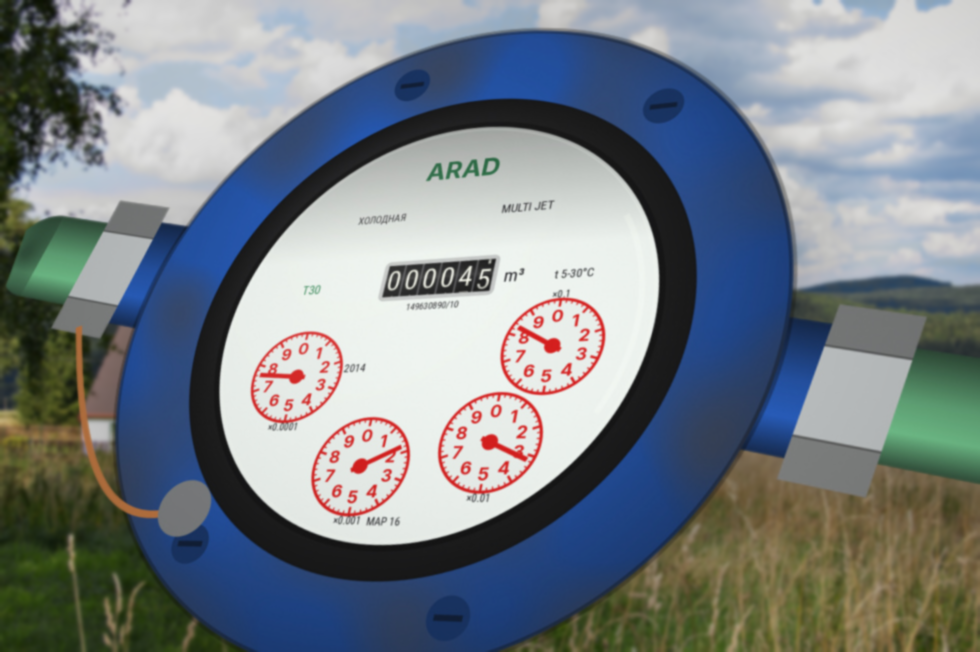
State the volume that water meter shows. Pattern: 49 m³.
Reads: 44.8317 m³
